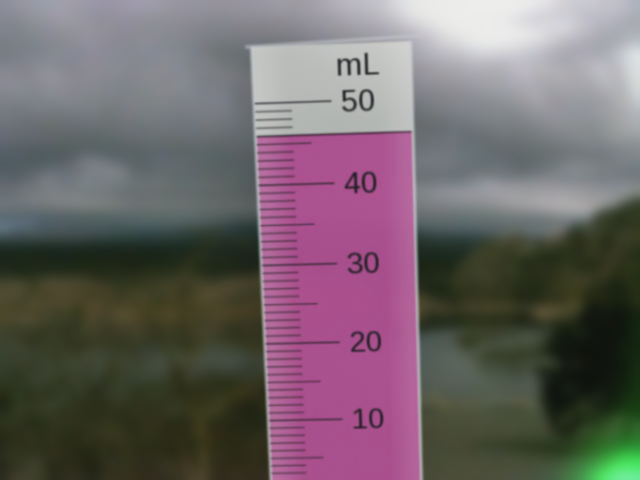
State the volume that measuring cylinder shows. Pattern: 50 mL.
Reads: 46 mL
